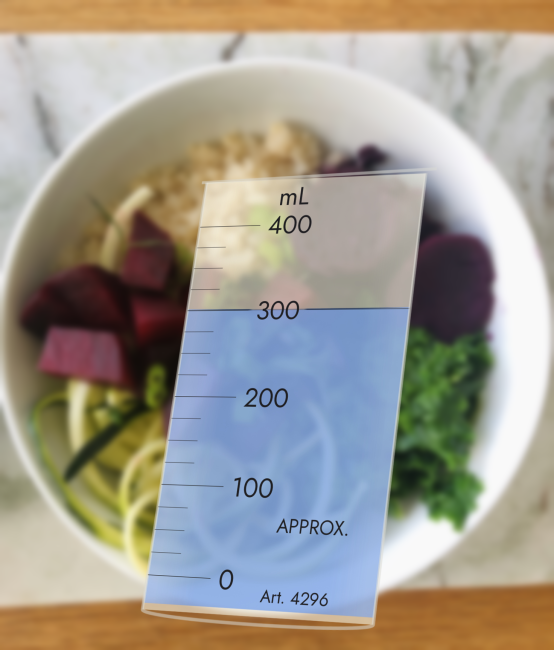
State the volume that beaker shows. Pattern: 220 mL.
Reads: 300 mL
